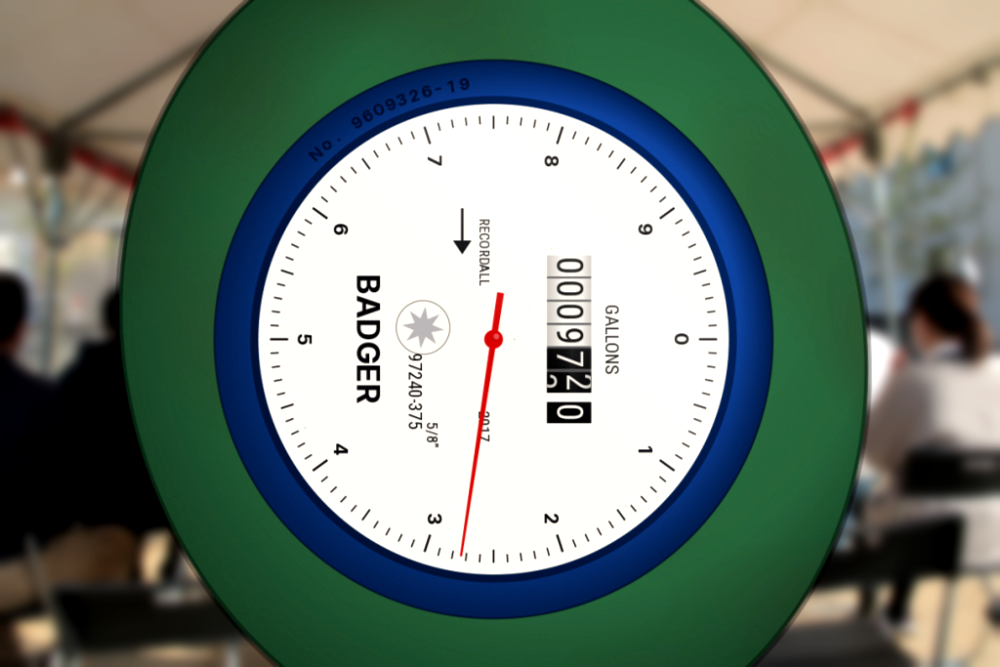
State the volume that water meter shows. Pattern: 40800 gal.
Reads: 9722.7 gal
